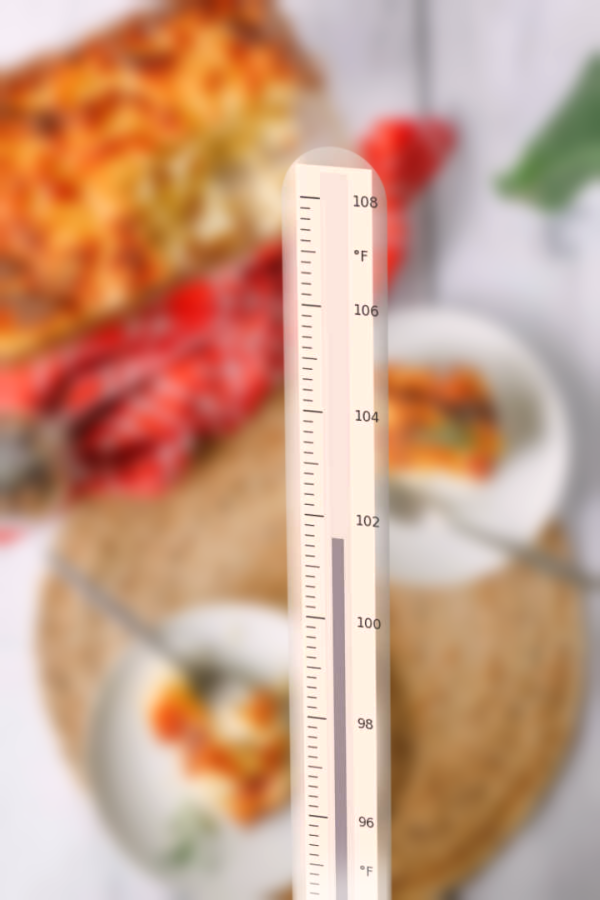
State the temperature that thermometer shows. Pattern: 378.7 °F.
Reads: 101.6 °F
